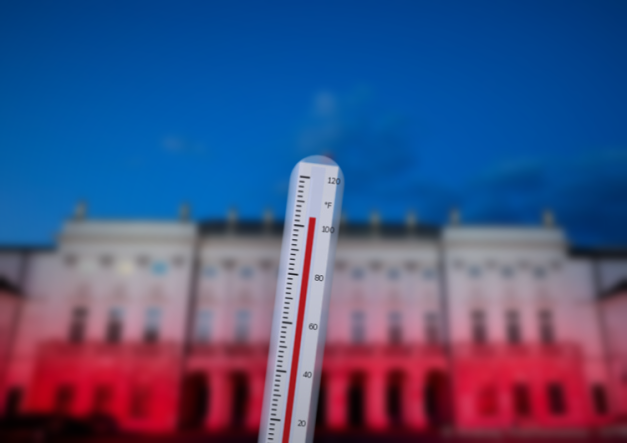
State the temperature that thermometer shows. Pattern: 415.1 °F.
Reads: 104 °F
